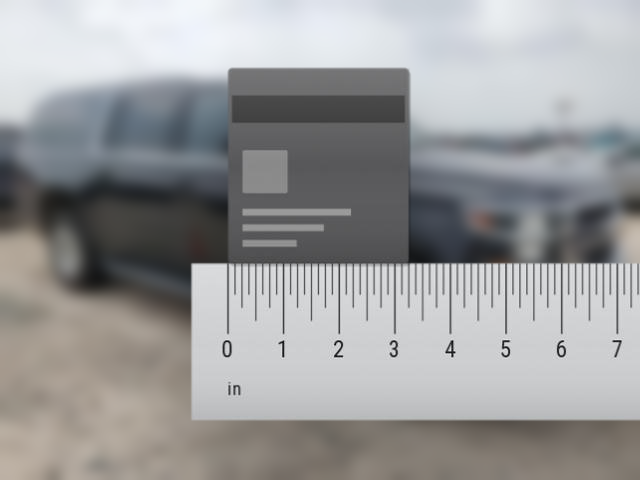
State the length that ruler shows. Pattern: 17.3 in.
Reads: 3.25 in
